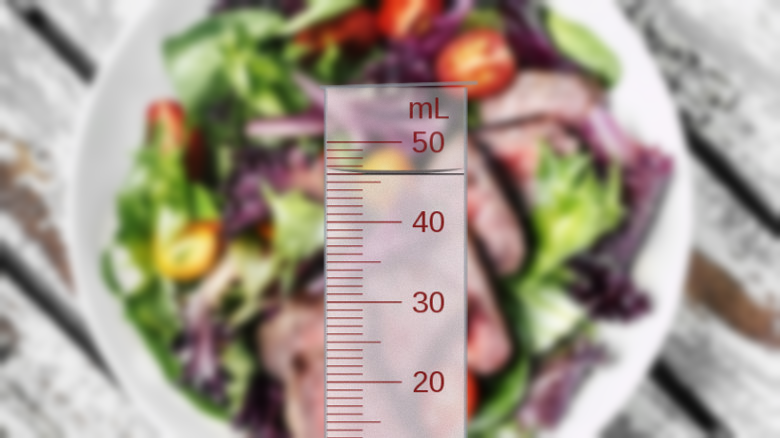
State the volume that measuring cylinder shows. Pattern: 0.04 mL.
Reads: 46 mL
